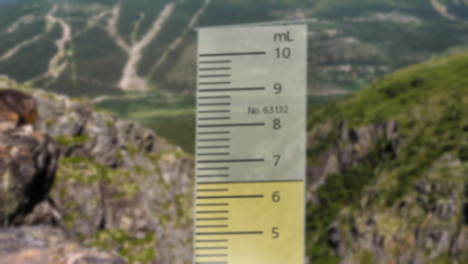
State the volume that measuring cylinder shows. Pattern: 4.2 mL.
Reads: 6.4 mL
